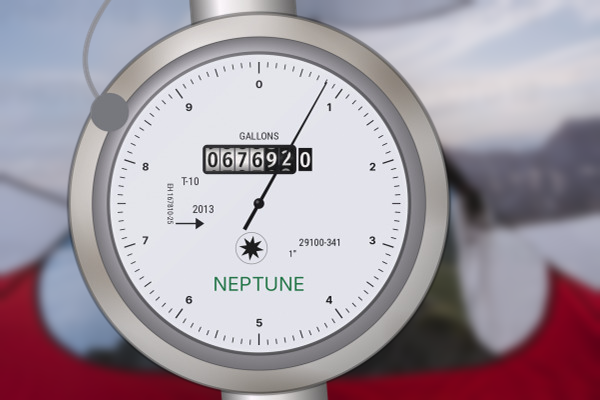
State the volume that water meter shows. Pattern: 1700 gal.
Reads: 676920.8 gal
